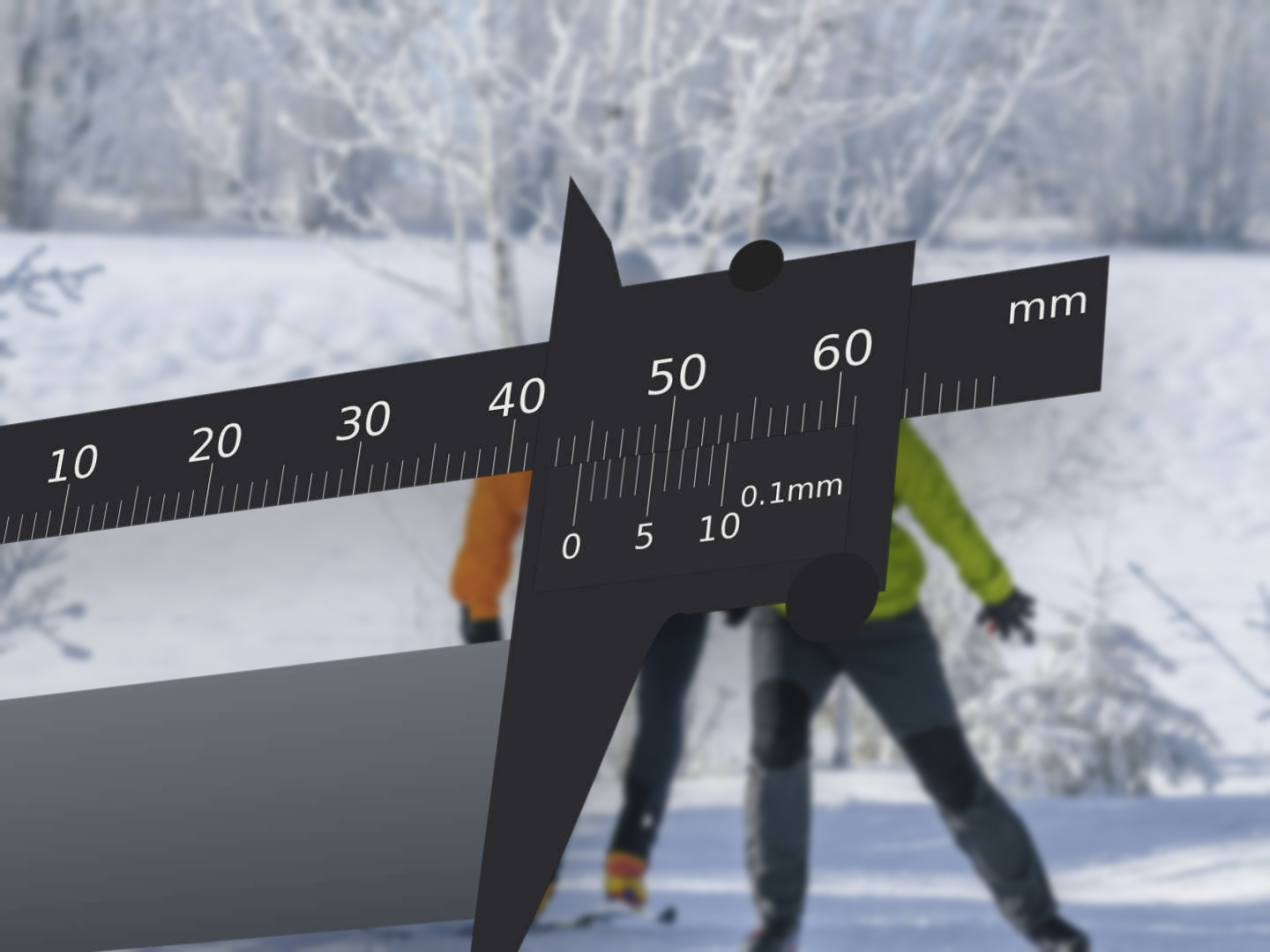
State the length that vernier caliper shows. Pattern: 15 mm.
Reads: 44.6 mm
